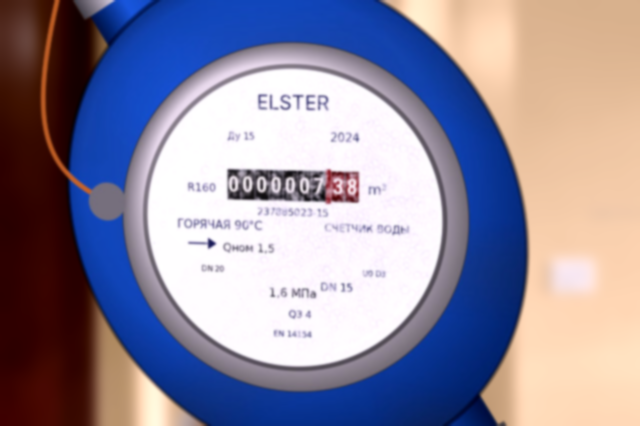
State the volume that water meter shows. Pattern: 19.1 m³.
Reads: 7.38 m³
